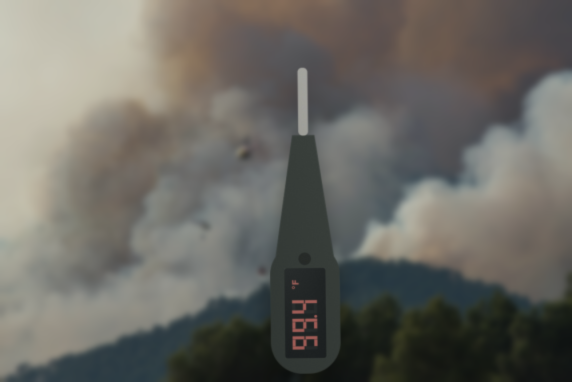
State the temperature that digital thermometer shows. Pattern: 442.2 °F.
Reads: 99.4 °F
